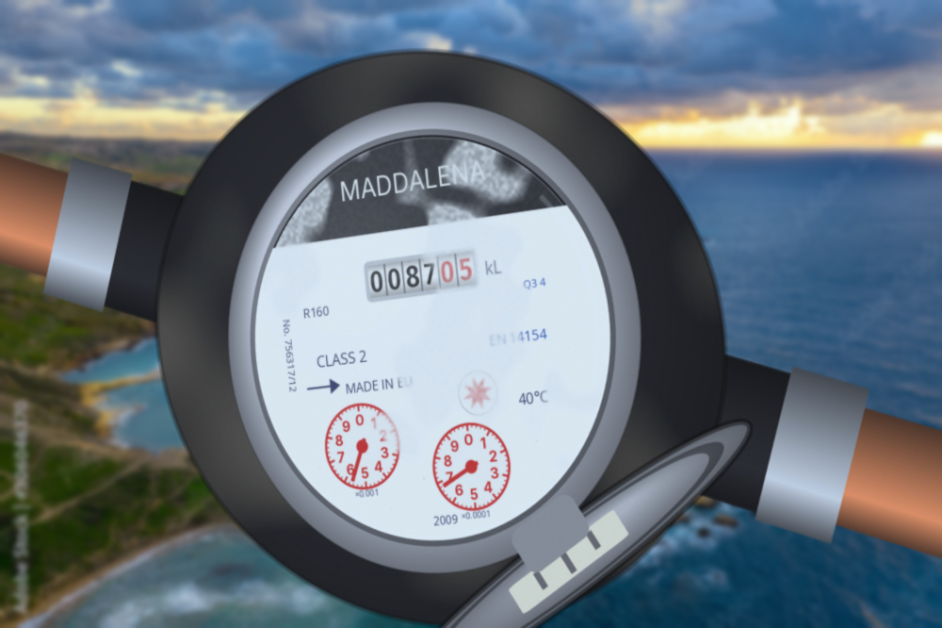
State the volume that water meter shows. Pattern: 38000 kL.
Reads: 87.0556 kL
